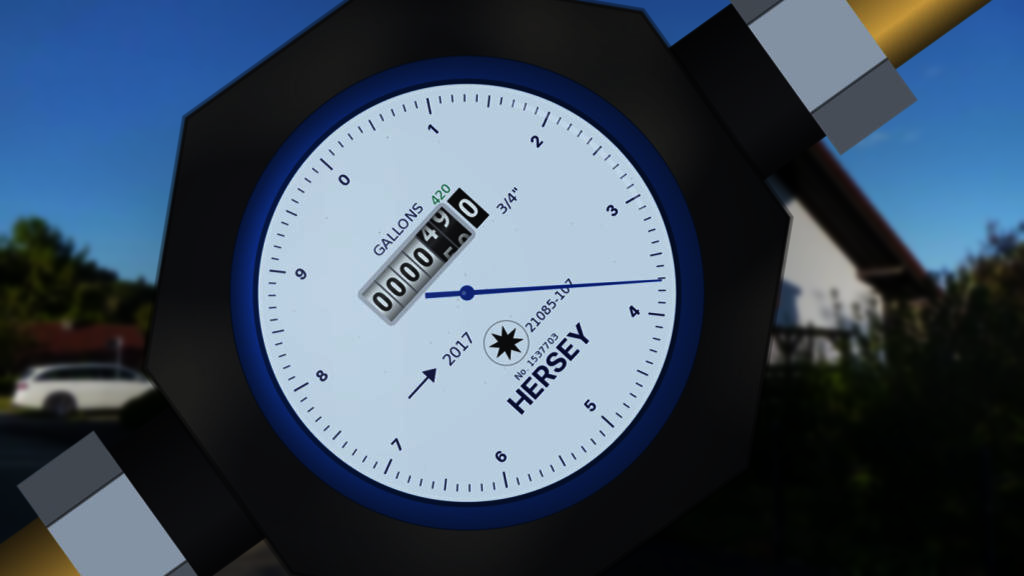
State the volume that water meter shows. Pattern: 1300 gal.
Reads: 493.7 gal
